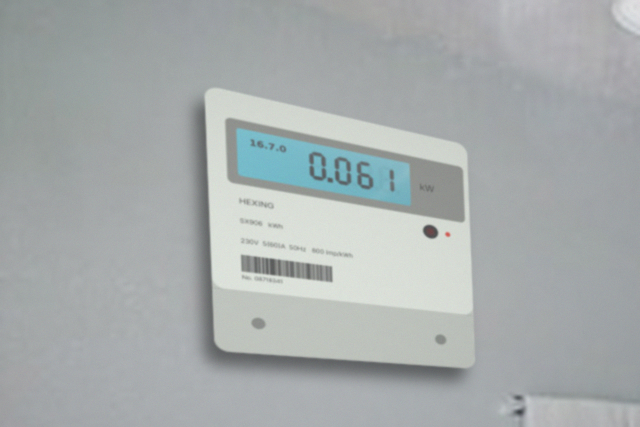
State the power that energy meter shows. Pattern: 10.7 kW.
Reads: 0.061 kW
